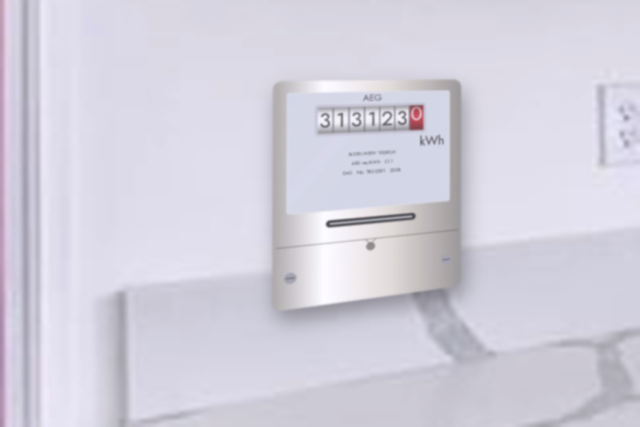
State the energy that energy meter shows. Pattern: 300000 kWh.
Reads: 313123.0 kWh
